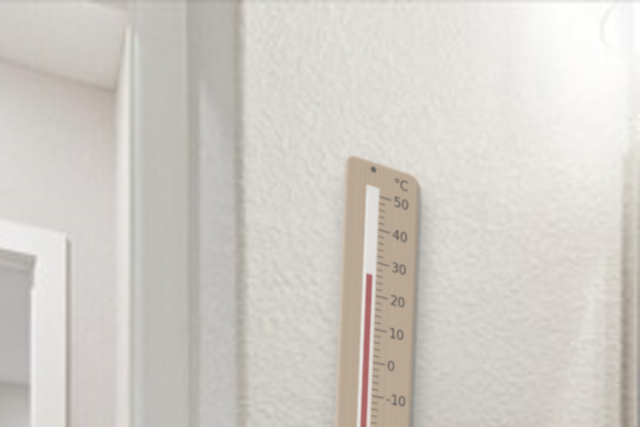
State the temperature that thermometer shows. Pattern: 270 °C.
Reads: 26 °C
